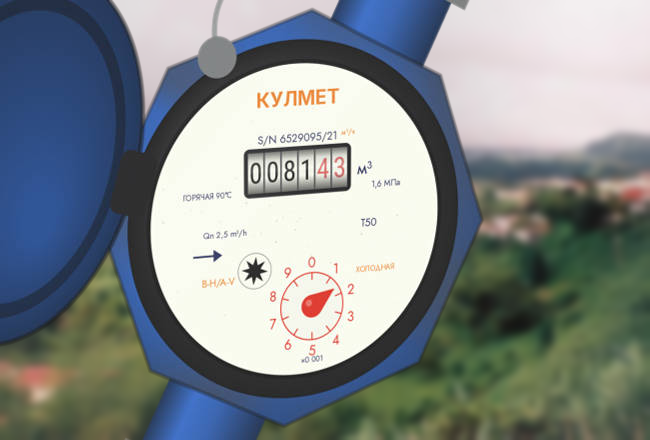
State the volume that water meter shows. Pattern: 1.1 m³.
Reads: 81.431 m³
